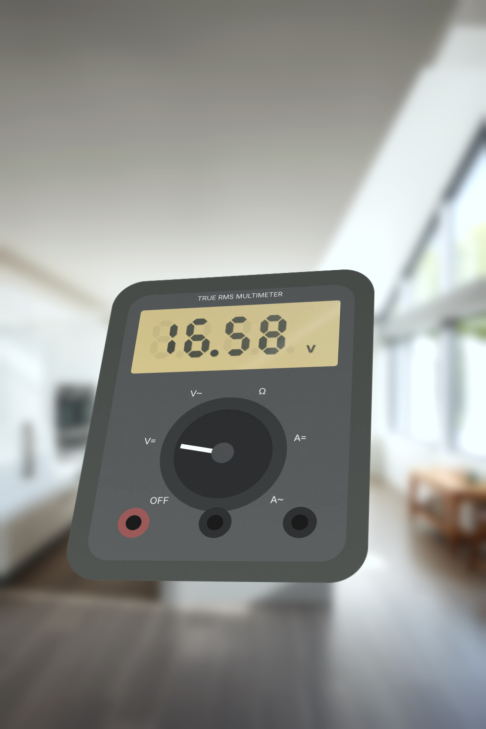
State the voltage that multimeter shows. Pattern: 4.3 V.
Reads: 16.58 V
